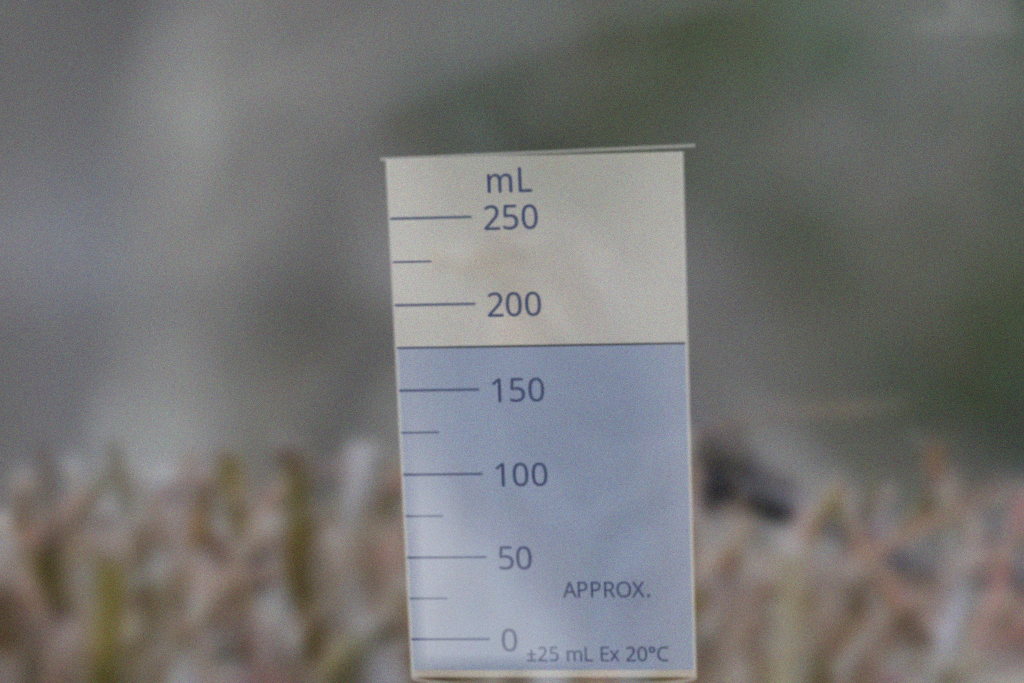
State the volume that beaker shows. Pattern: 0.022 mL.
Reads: 175 mL
